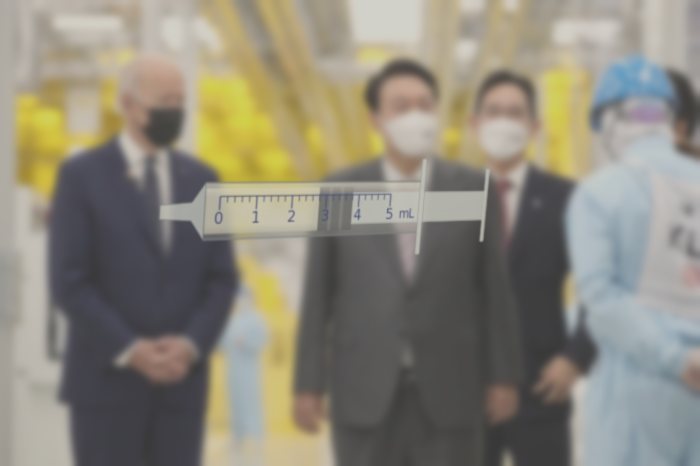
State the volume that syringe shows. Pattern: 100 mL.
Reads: 2.8 mL
